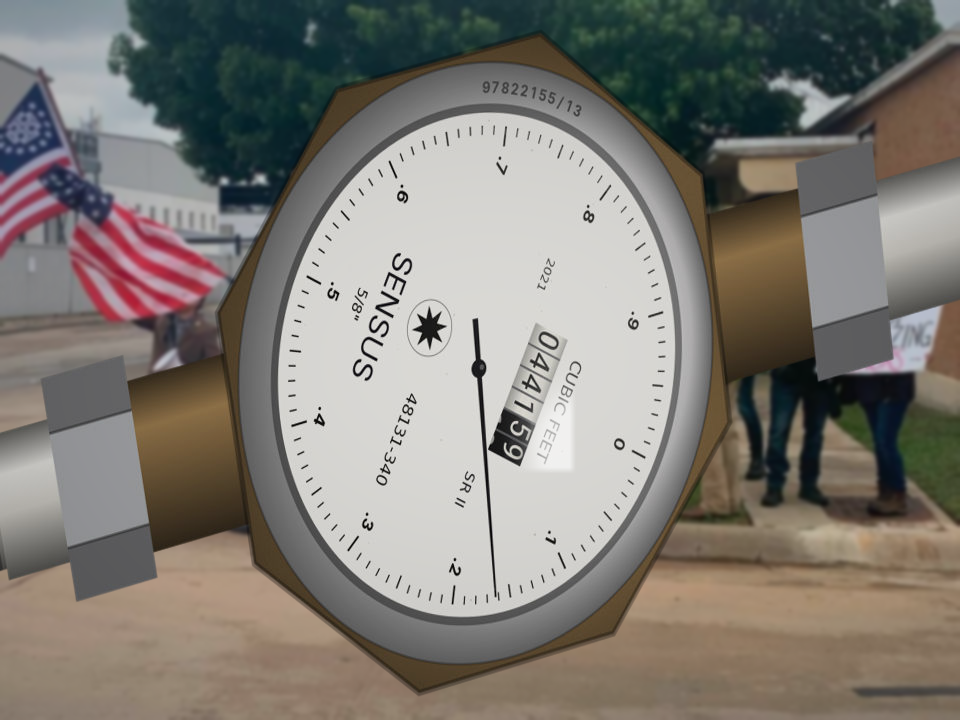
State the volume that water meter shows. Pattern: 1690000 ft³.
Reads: 44159.16 ft³
